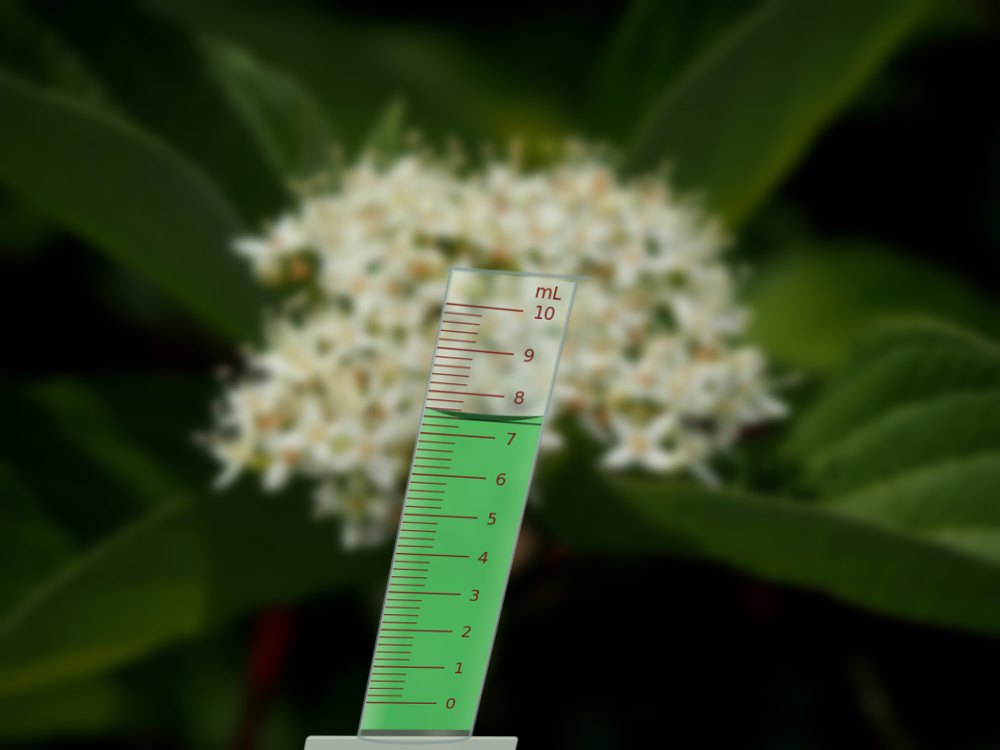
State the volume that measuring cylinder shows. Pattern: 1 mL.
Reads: 7.4 mL
